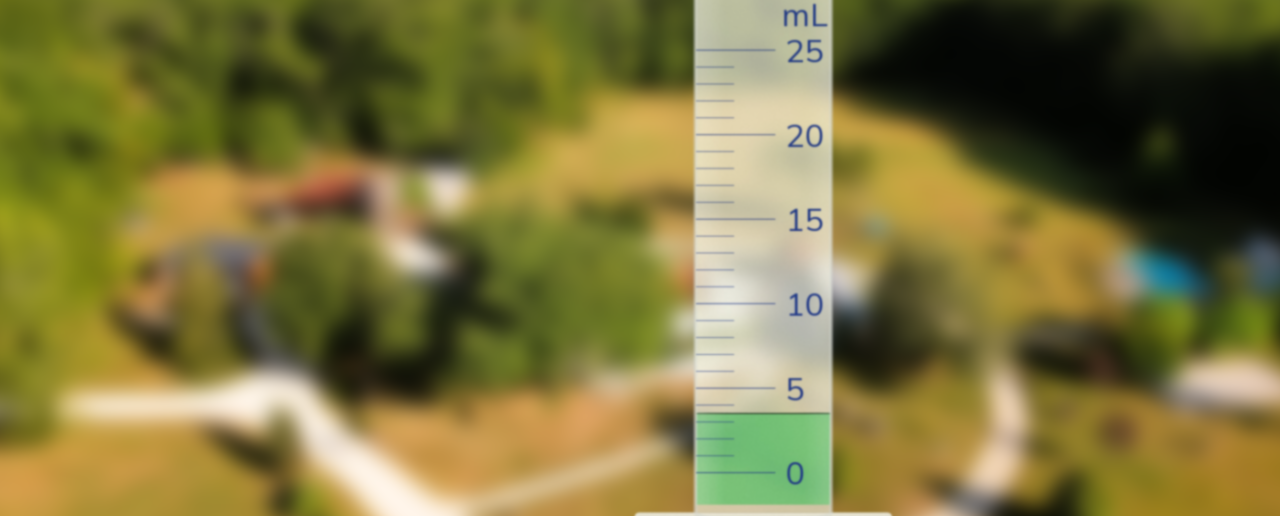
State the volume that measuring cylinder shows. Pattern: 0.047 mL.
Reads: 3.5 mL
